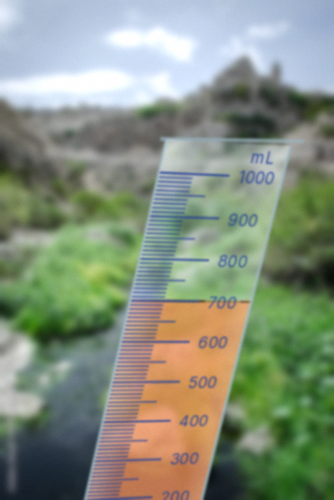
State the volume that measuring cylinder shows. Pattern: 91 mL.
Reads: 700 mL
